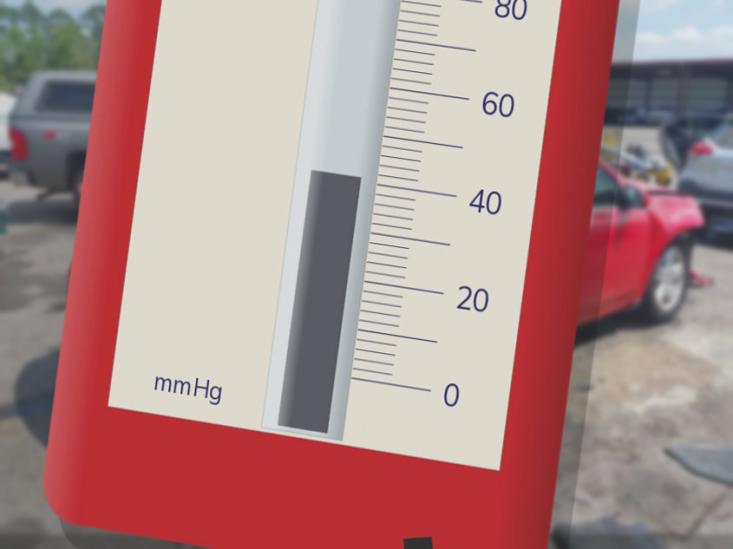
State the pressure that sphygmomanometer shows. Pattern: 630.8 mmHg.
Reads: 41 mmHg
